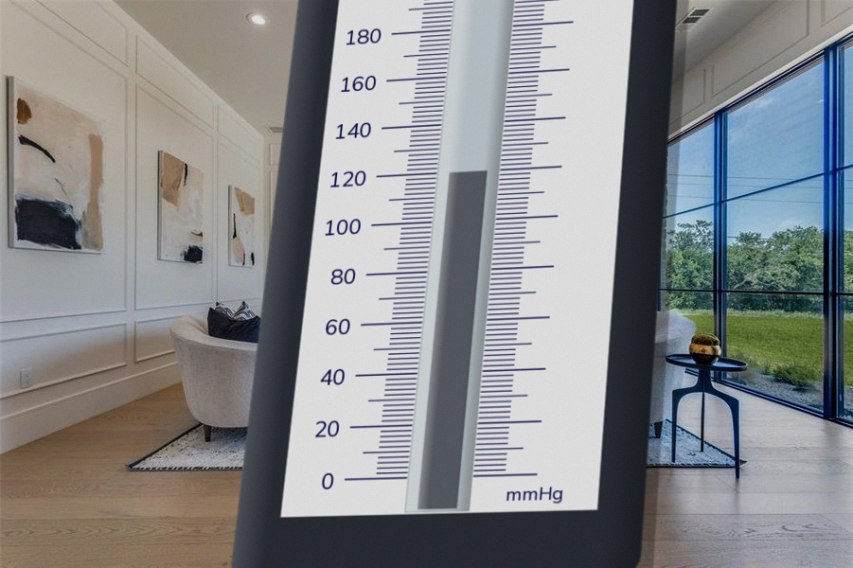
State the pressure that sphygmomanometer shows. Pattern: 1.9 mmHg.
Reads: 120 mmHg
